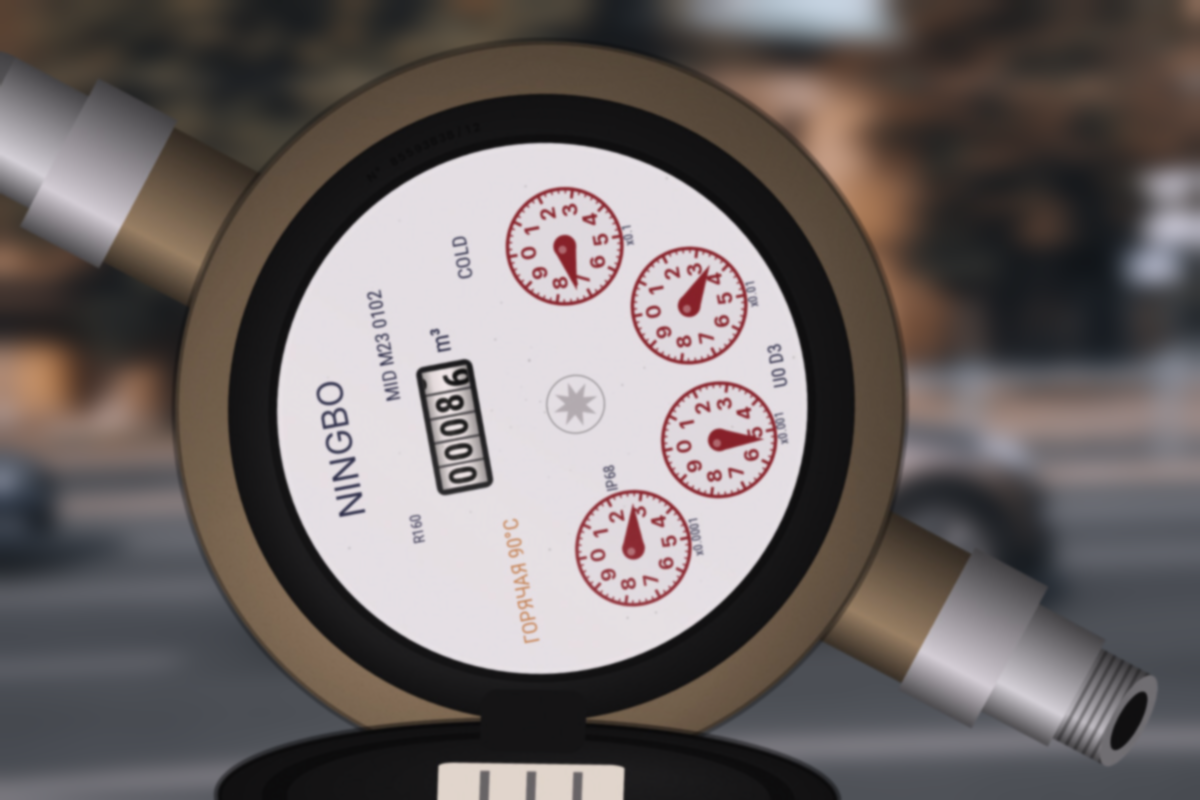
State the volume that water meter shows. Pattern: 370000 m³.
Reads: 85.7352 m³
